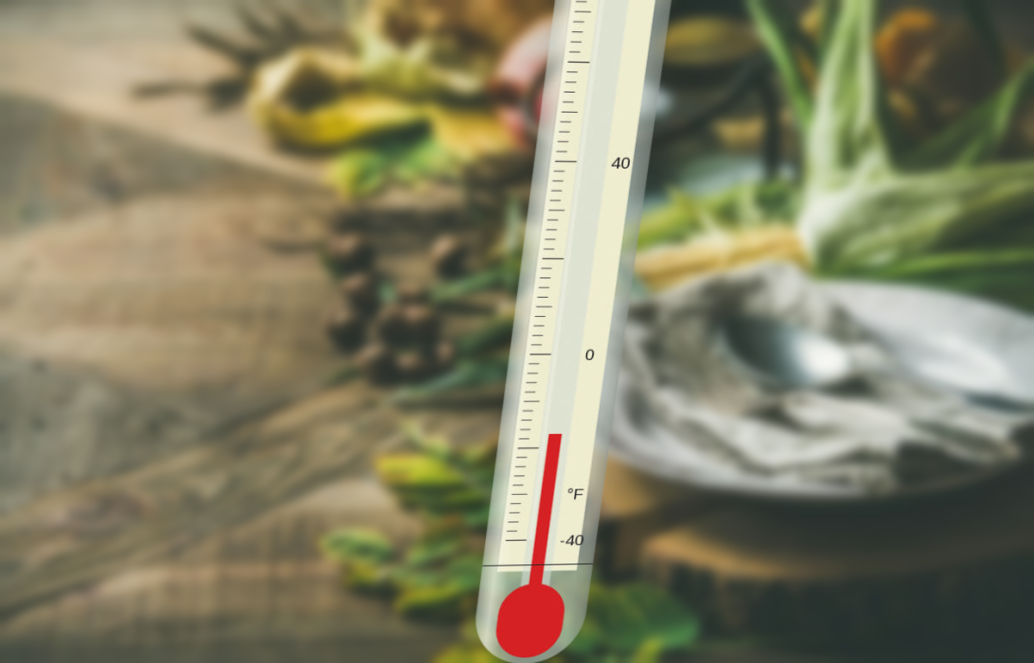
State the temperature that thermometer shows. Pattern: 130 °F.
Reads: -17 °F
